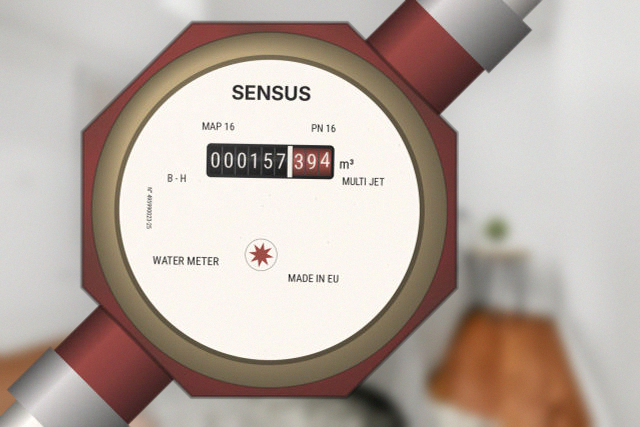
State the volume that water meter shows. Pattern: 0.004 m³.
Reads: 157.394 m³
